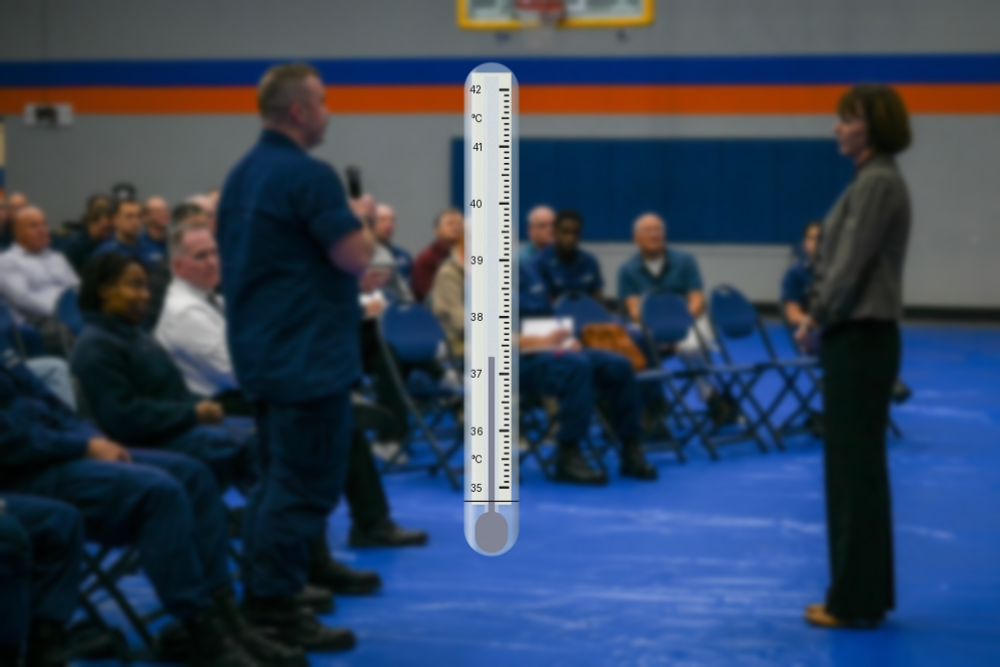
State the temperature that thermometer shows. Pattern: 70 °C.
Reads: 37.3 °C
